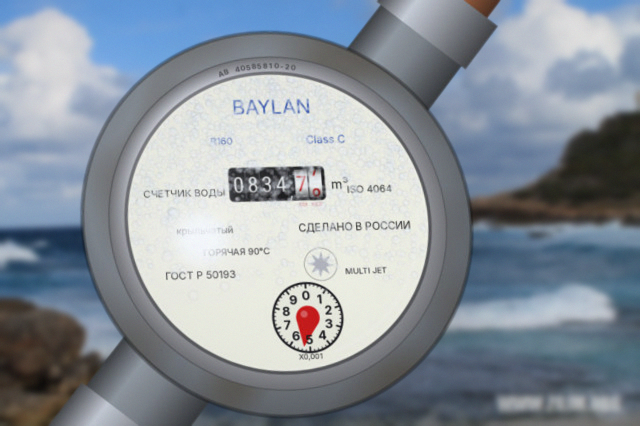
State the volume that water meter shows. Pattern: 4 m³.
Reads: 834.775 m³
